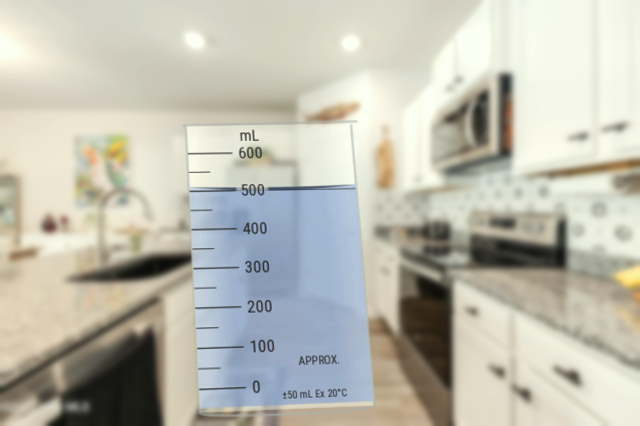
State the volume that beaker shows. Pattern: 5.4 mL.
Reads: 500 mL
